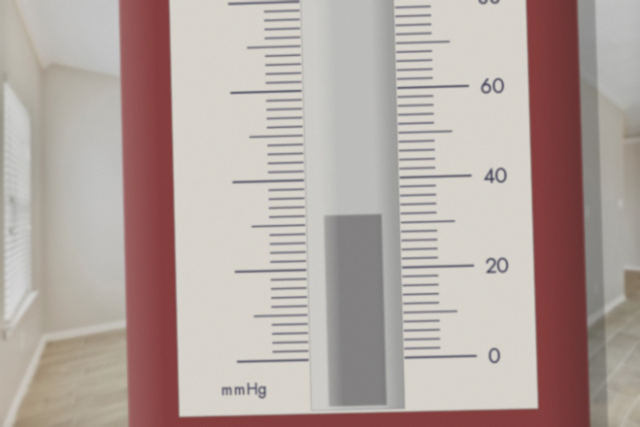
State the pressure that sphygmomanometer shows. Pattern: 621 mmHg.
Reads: 32 mmHg
